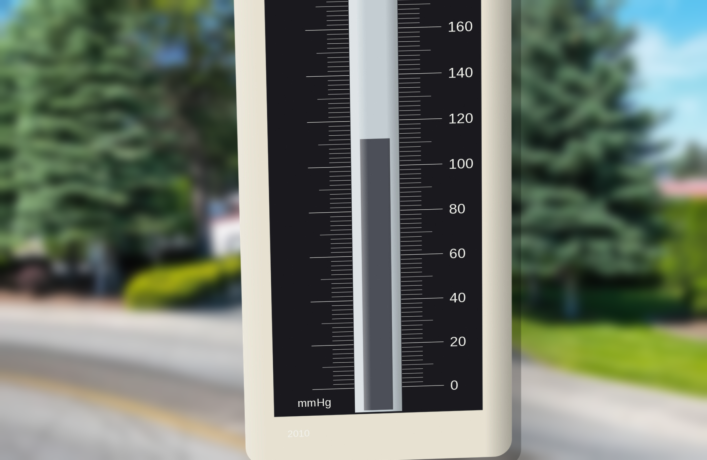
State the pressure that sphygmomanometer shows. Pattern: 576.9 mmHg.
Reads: 112 mmHg
